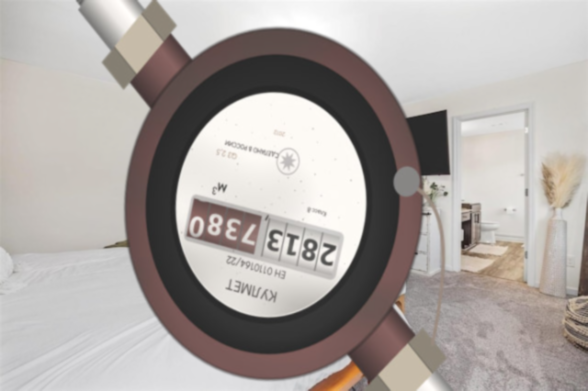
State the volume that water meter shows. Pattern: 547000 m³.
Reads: 2813.7380 m³
